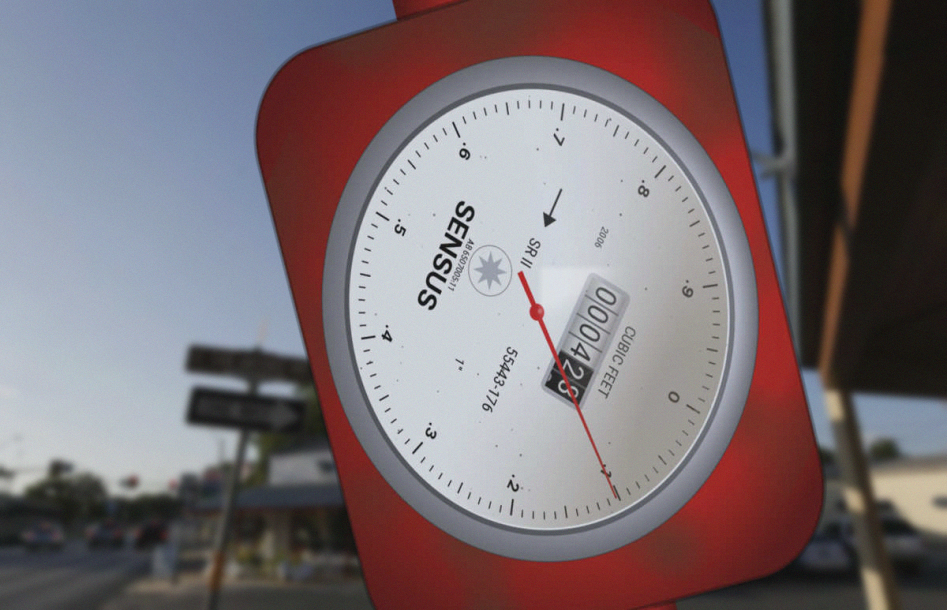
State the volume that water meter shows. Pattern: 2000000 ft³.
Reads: 428.10 ft³
